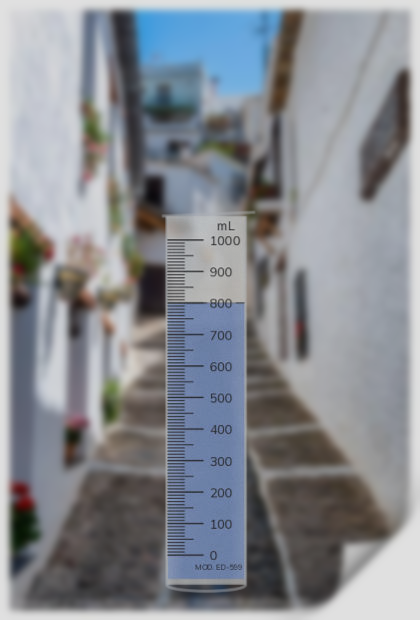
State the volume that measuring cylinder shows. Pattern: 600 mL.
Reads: 800 mL
